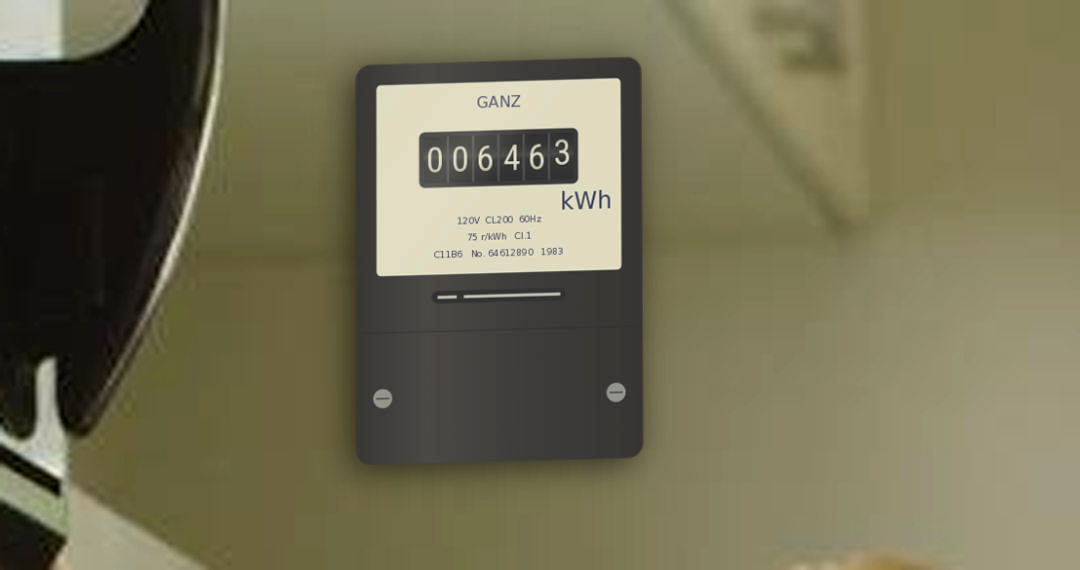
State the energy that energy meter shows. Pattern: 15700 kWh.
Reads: 6463 kWh
